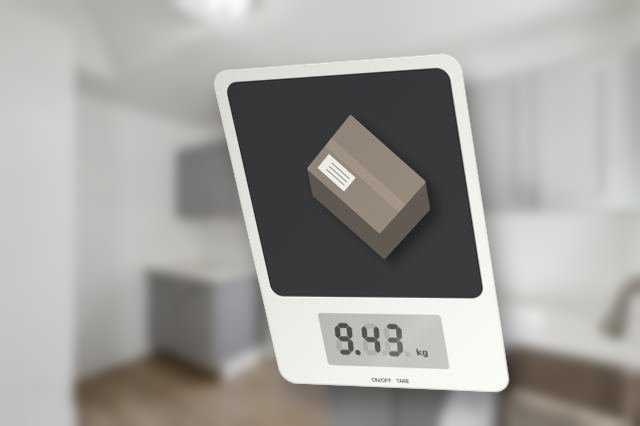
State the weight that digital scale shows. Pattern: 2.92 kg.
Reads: 9.43 kg
